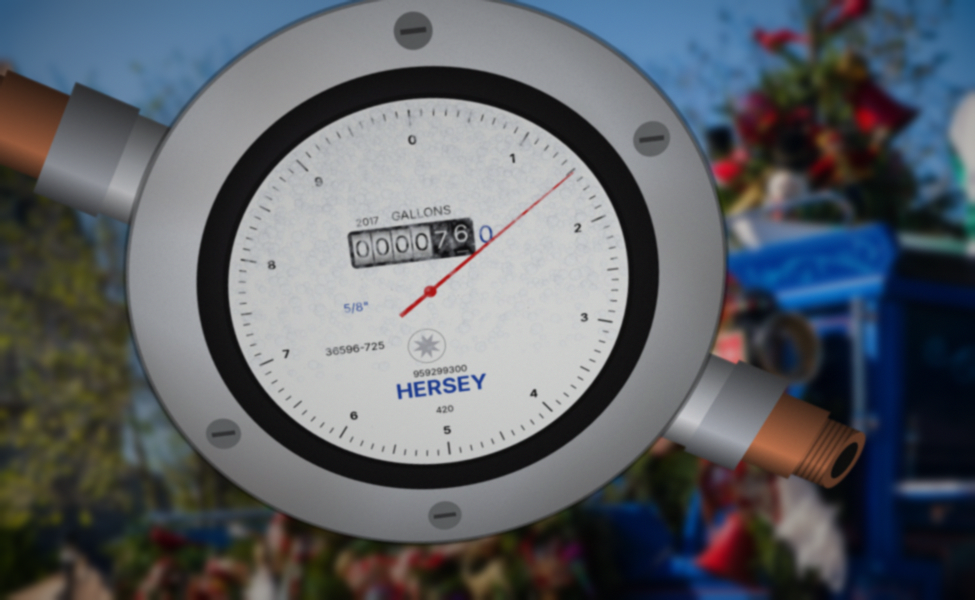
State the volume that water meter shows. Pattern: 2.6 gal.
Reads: 761.5 gal
